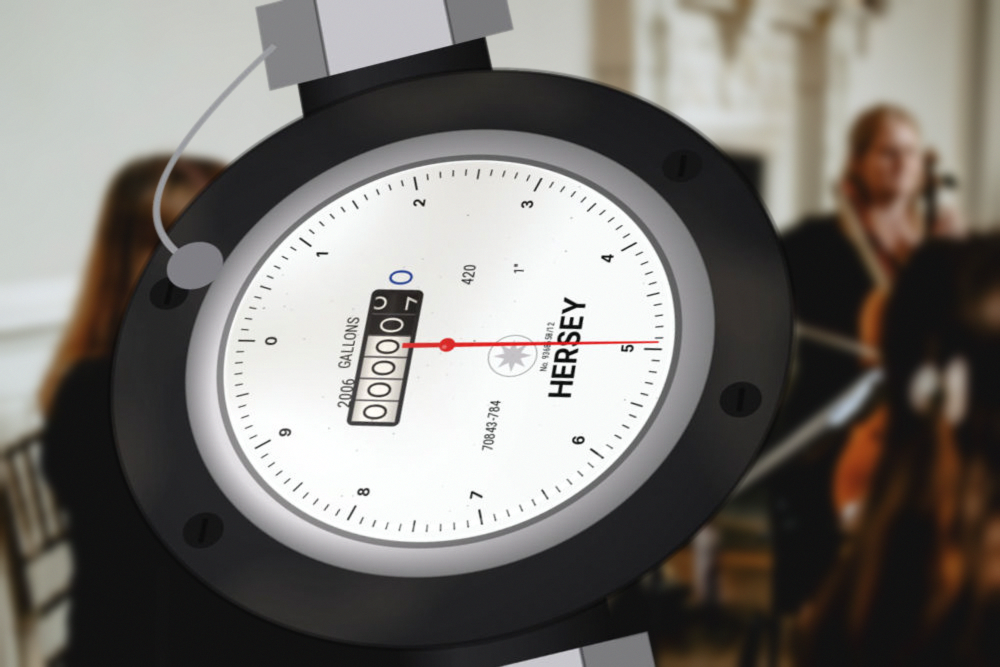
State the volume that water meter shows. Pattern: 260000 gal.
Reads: 64.9 gal
